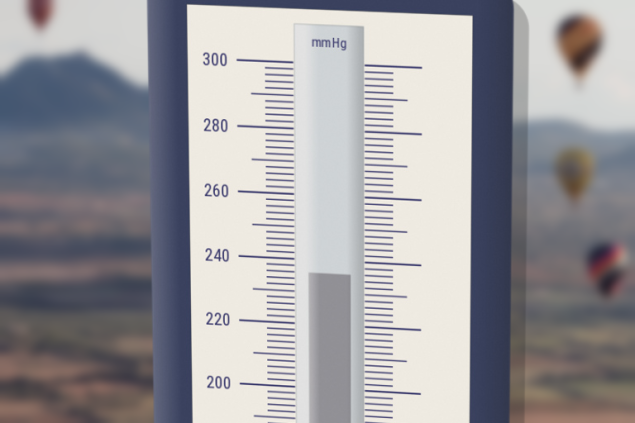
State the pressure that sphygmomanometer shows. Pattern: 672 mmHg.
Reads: 236 mmHg
